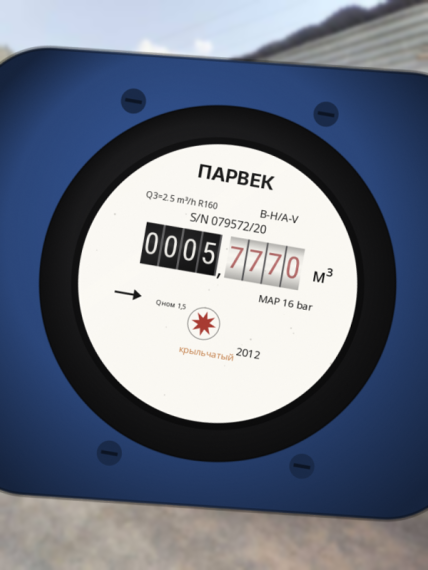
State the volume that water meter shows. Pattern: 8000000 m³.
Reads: 5.7770 m³
